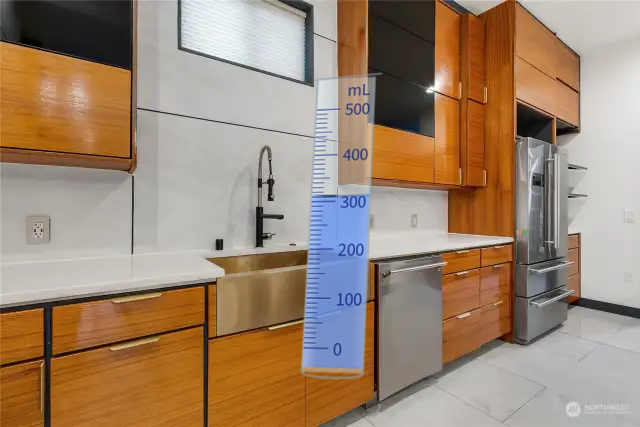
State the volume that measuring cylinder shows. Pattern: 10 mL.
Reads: 310 mL
